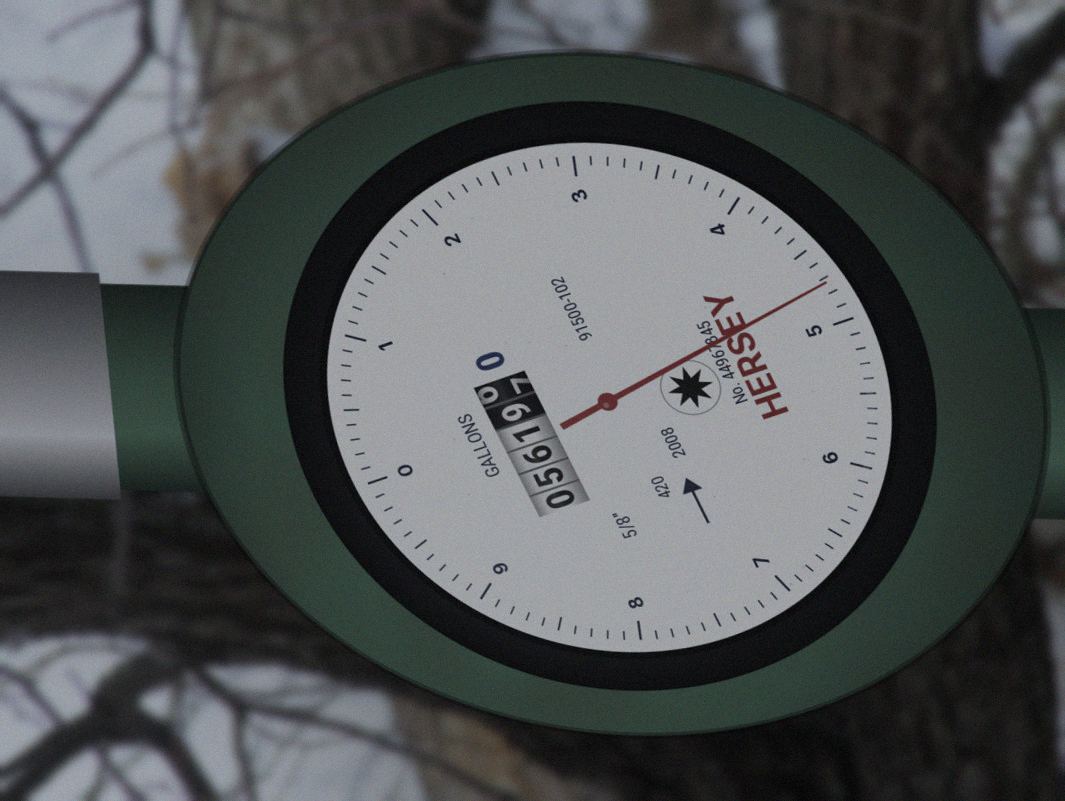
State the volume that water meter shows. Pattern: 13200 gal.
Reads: 561964.7 gal
